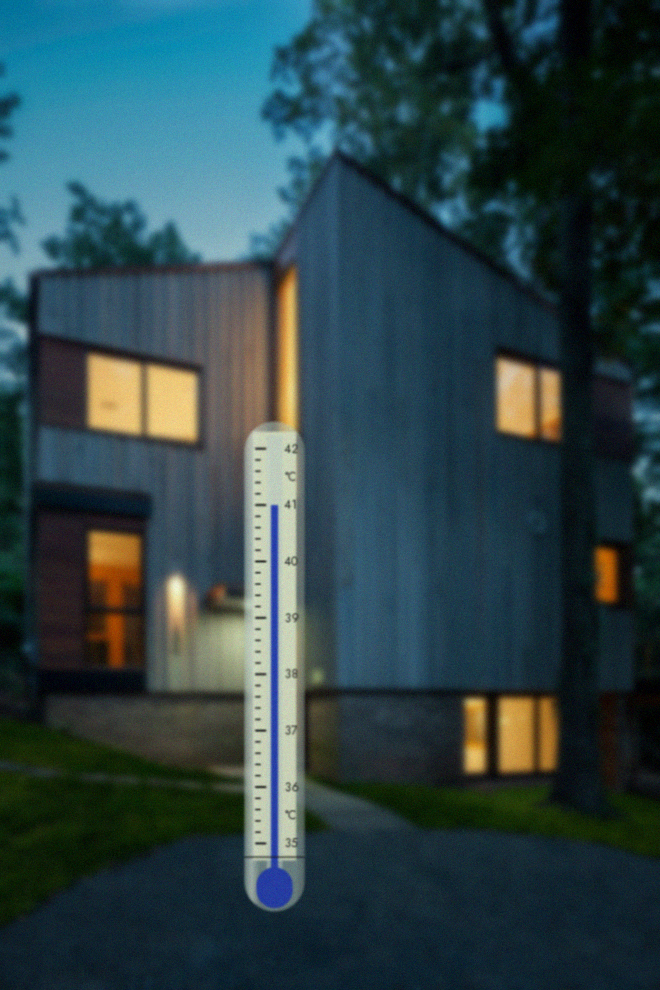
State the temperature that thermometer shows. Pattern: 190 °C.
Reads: 41 °C
